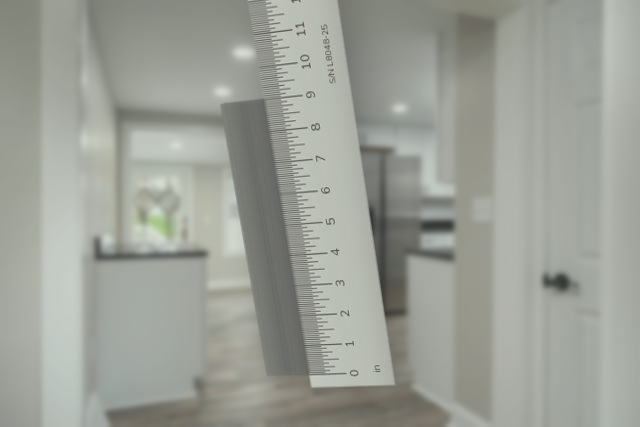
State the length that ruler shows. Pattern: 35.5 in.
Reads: 9 in
